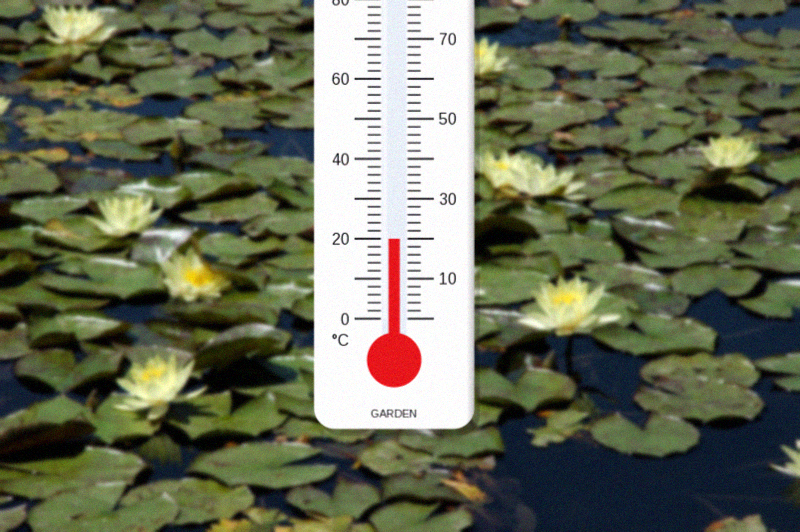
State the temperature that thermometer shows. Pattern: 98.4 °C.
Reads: 20 °C
